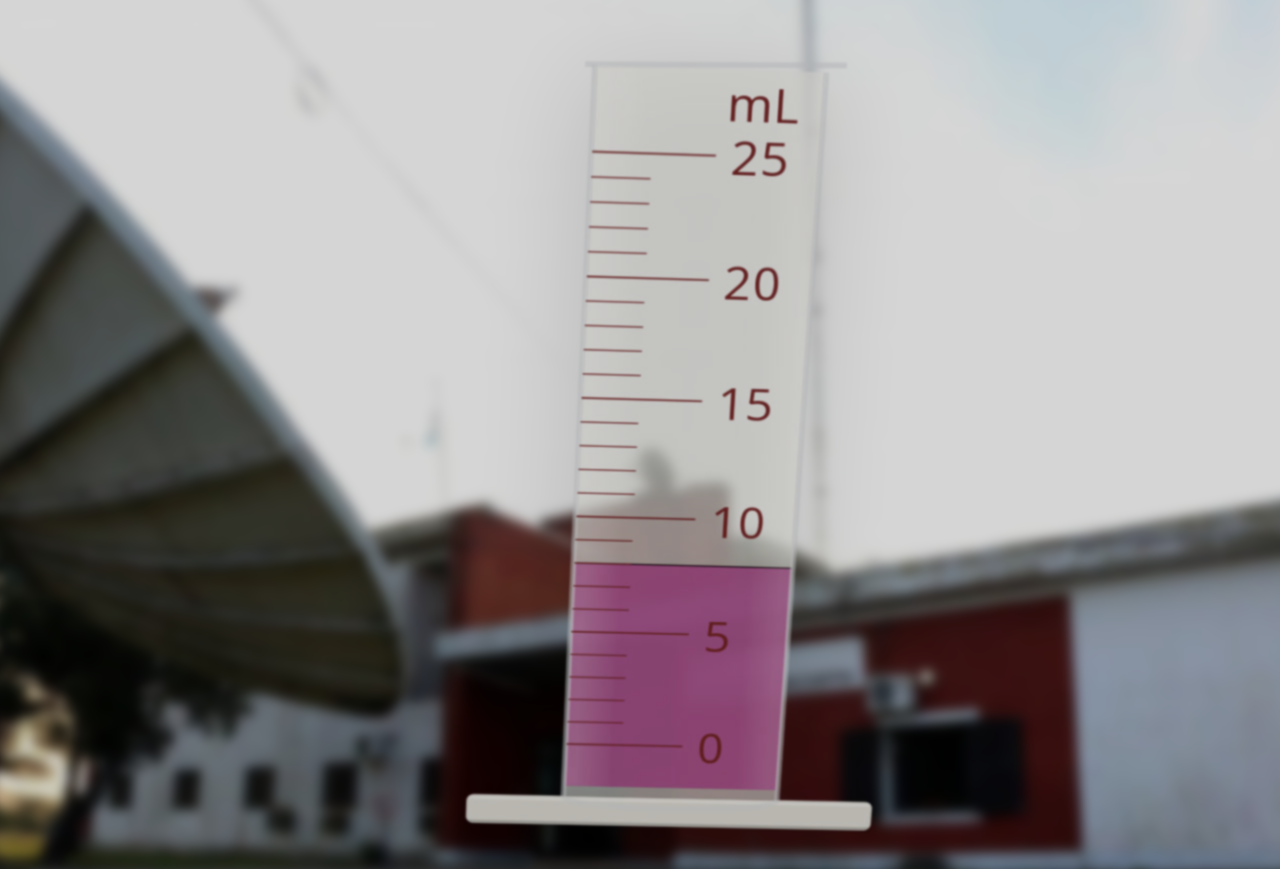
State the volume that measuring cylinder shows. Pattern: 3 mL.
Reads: 8 mL
